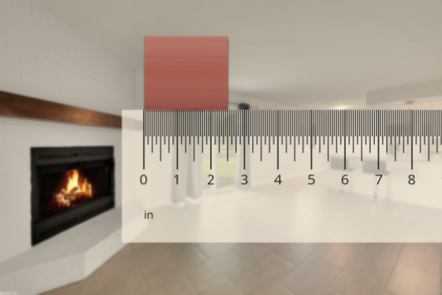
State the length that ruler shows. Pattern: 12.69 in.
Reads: 2.5 in
